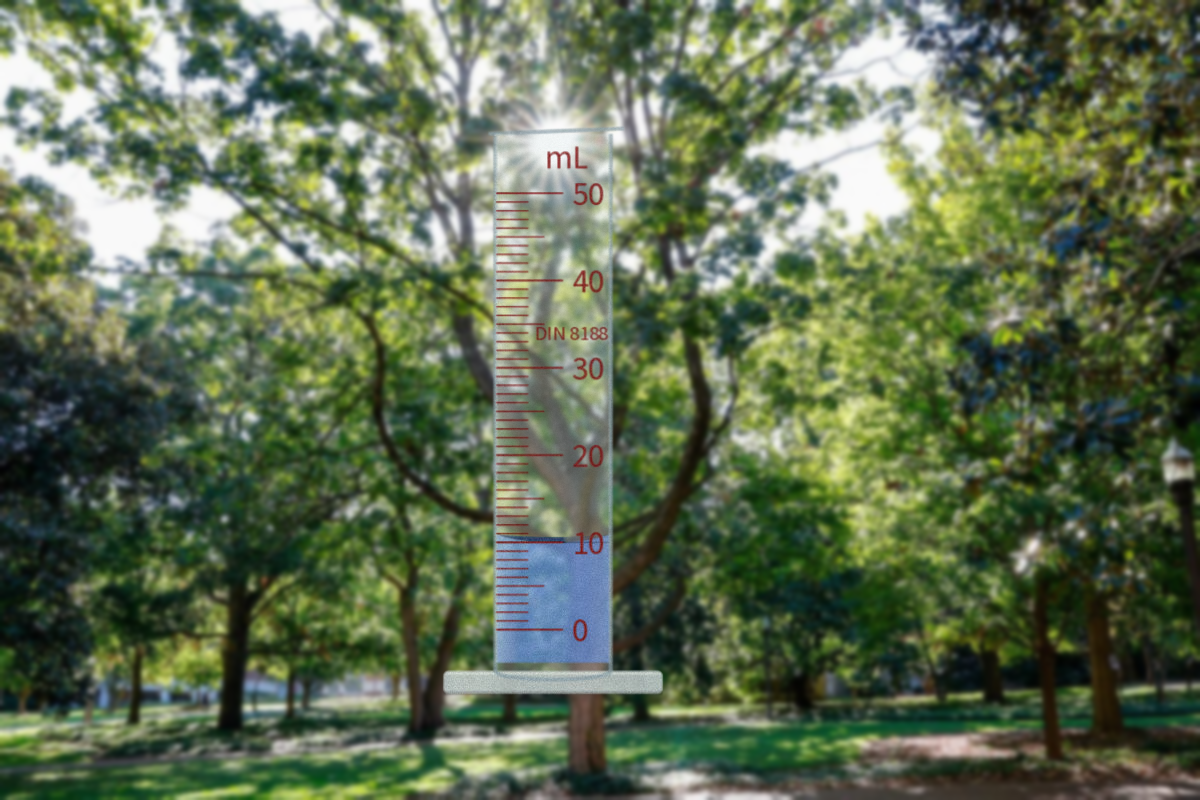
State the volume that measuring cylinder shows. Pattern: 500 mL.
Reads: 10 mL
